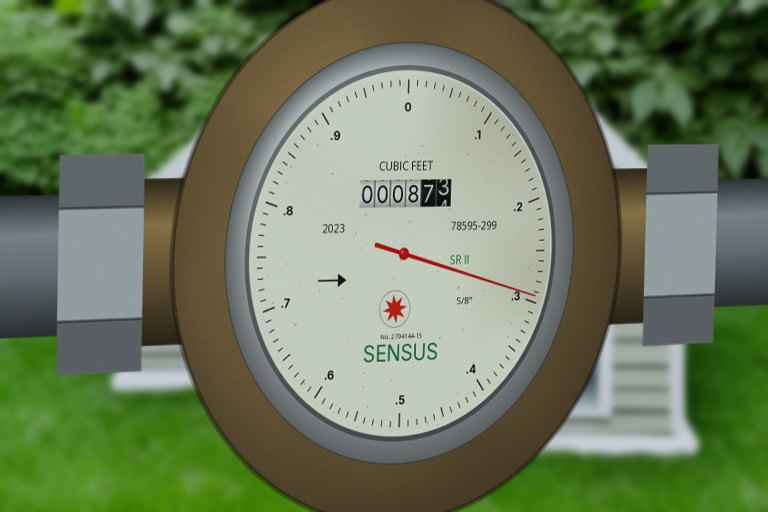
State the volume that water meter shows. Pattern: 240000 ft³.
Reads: 873.29 ft³
